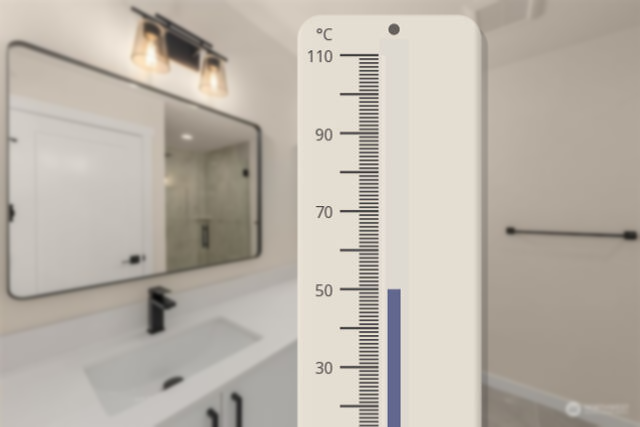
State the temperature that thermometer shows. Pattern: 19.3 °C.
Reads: 50 °C
